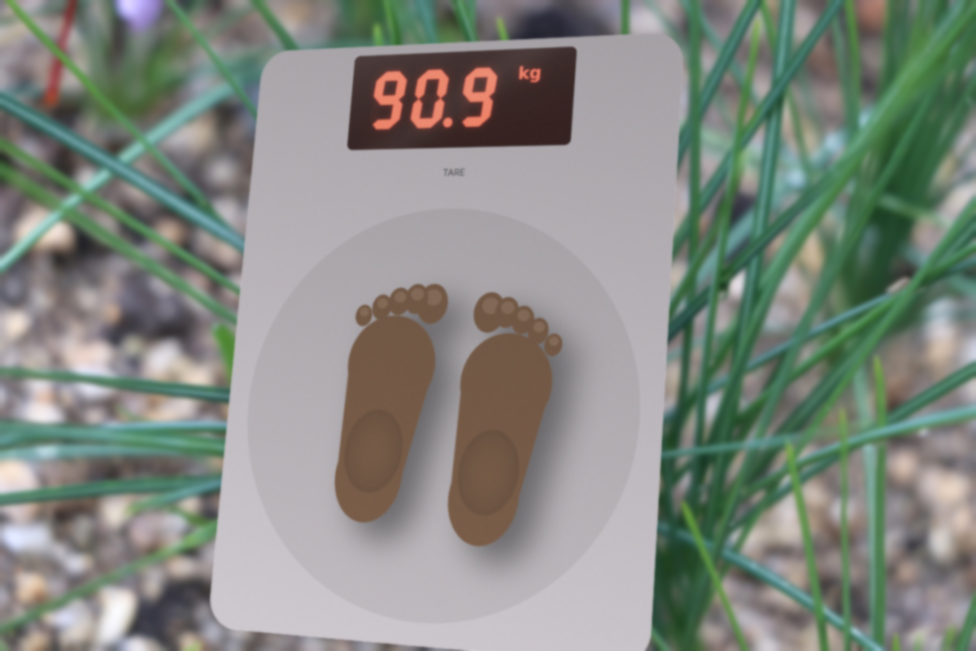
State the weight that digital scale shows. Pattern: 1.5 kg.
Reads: 90.9 kg
